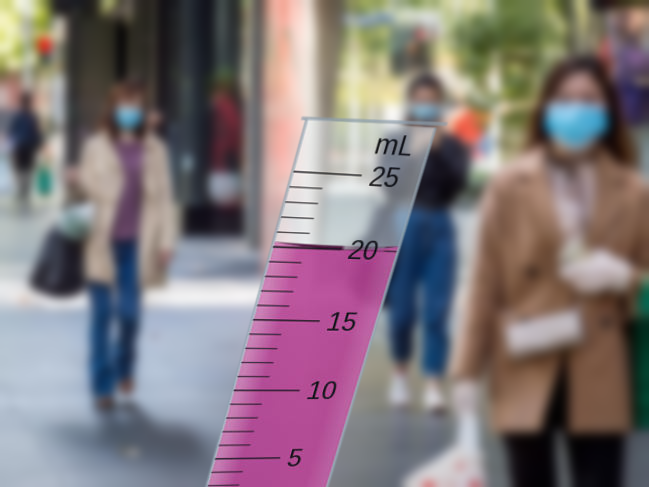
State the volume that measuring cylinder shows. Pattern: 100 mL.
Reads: 20 mL
